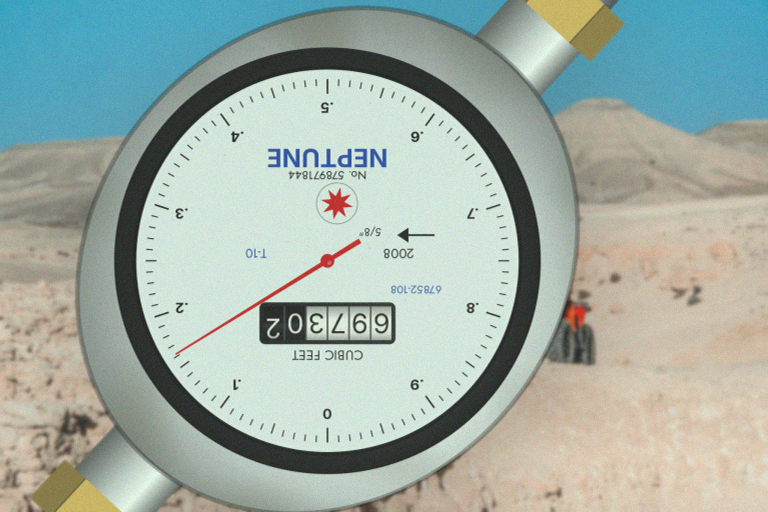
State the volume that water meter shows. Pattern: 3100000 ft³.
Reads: 697302.16 ft³
